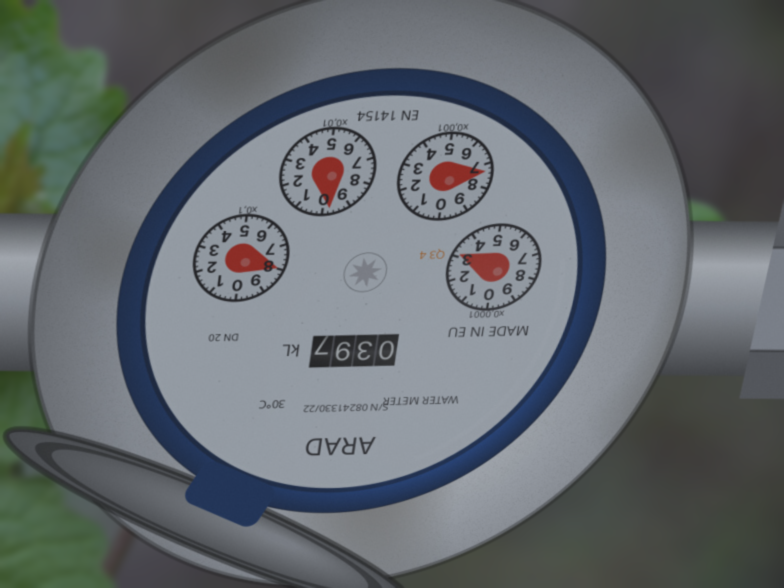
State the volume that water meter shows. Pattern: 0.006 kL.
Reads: 396.7973 kL
